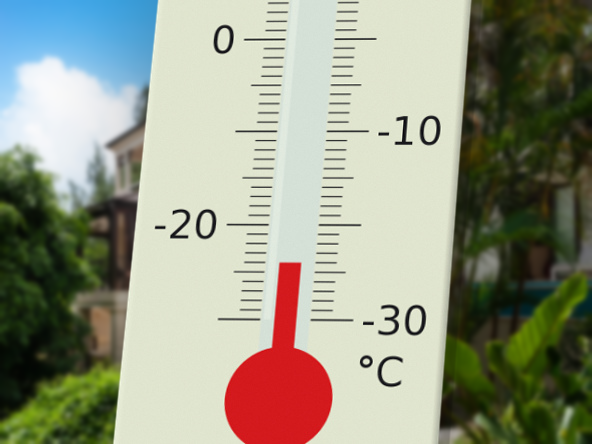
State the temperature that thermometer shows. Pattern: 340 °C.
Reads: -24 °C
